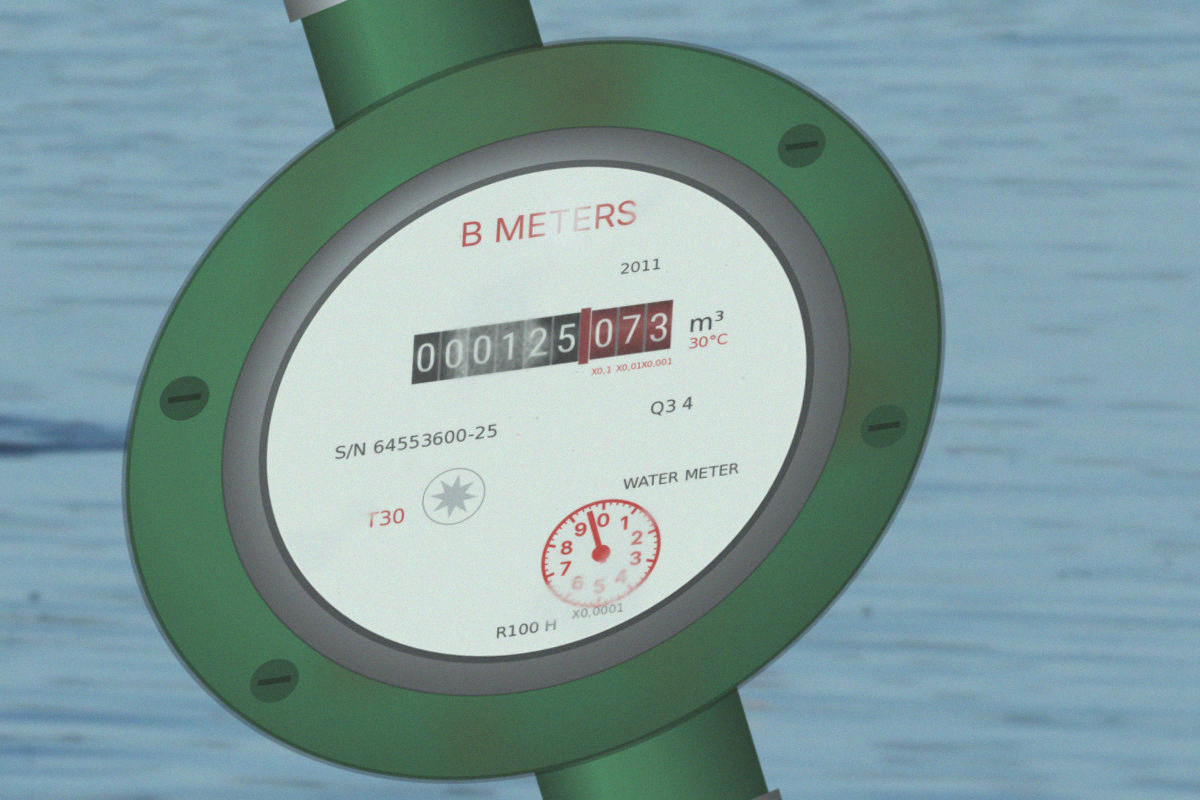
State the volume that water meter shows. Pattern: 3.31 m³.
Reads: 125.0729 m³
